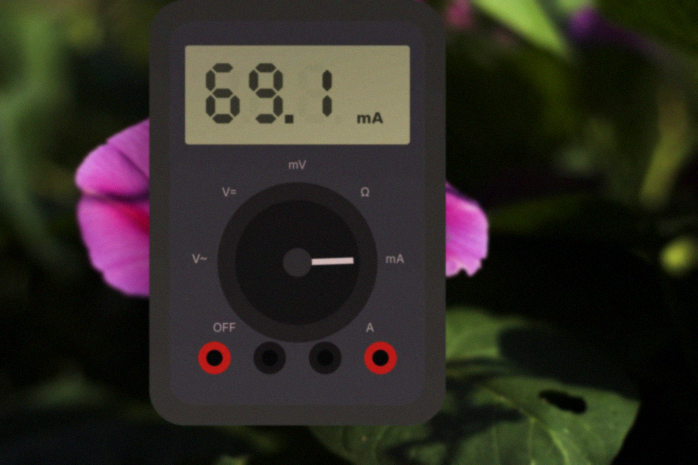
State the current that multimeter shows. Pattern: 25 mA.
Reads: 69.1 mA
